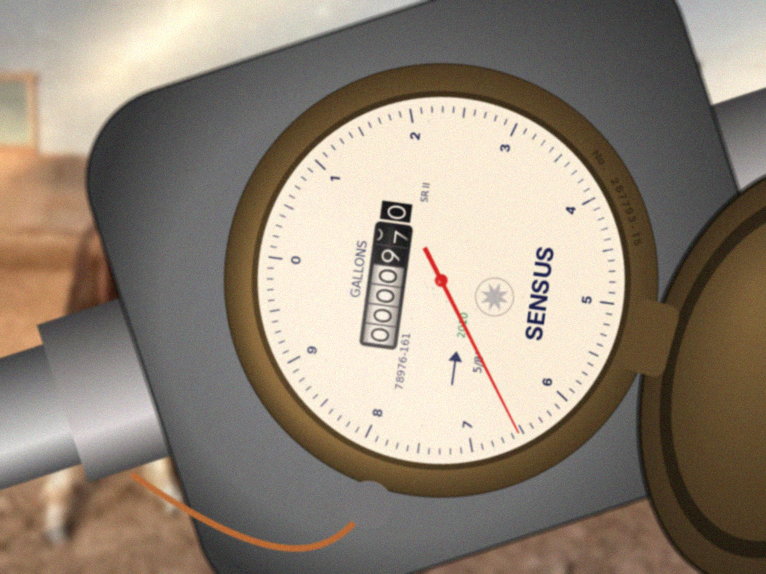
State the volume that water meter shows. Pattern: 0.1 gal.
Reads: 966.5 gal
